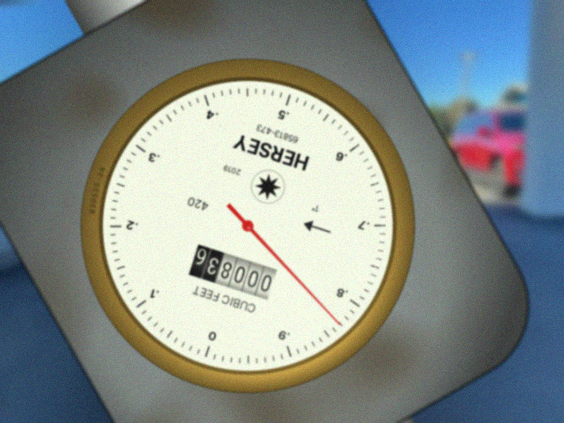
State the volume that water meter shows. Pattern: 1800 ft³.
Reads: 835.83 ft³
